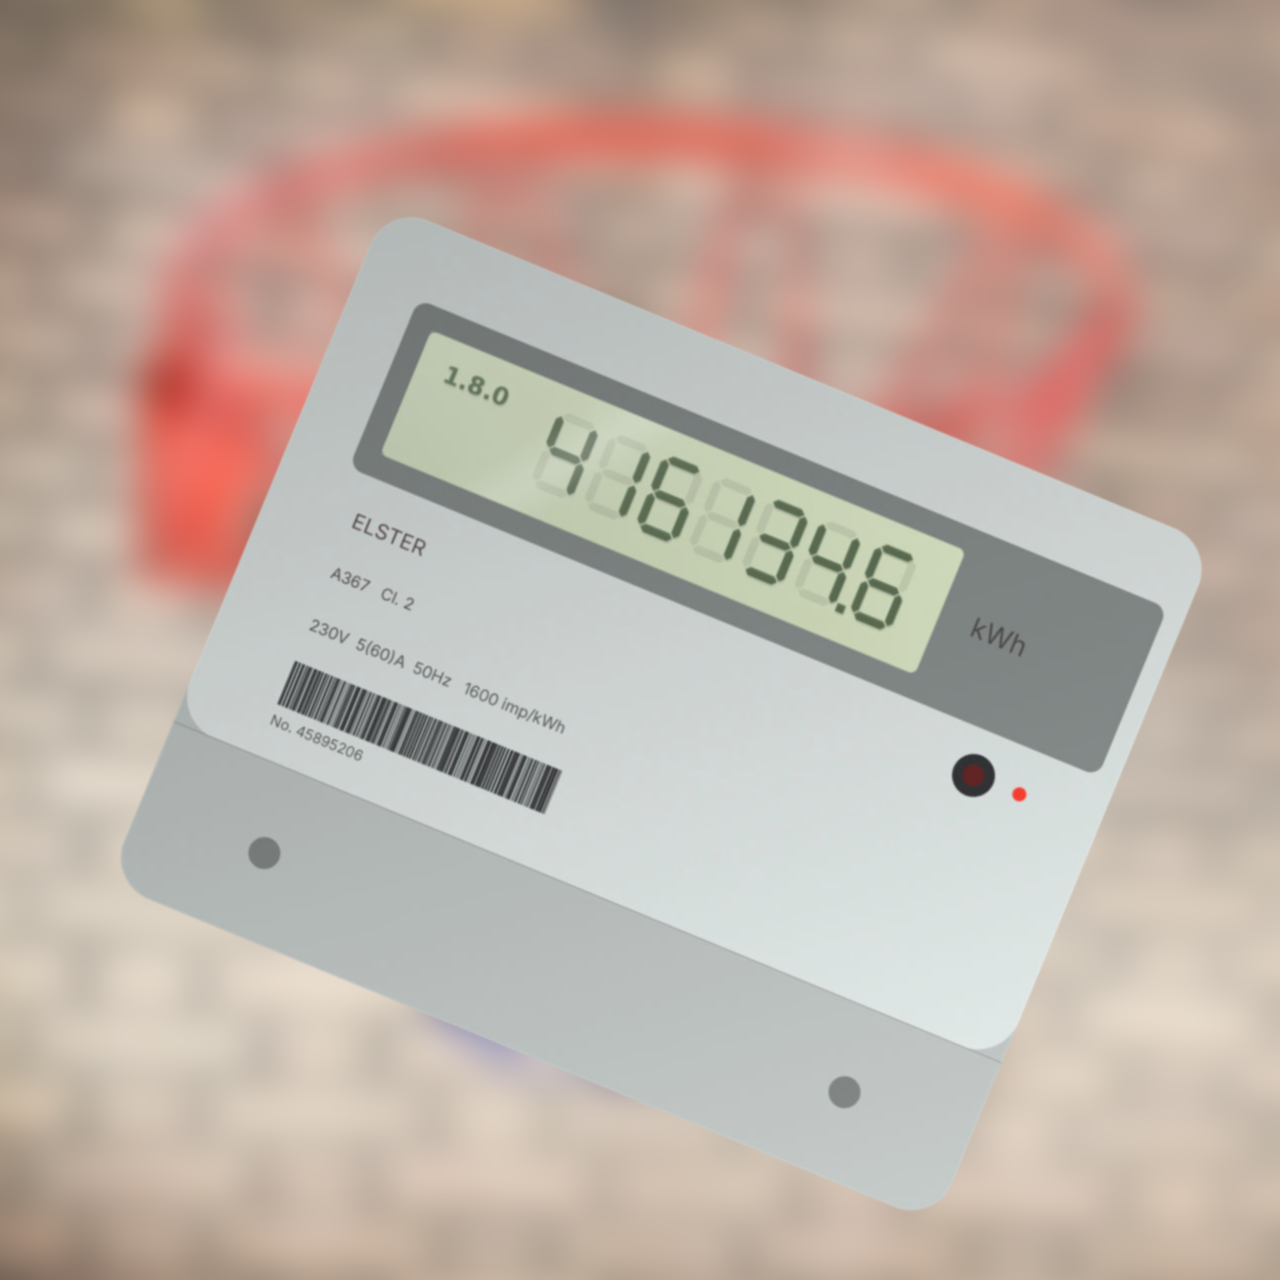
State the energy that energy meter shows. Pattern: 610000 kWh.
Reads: 416134.6 kWh
